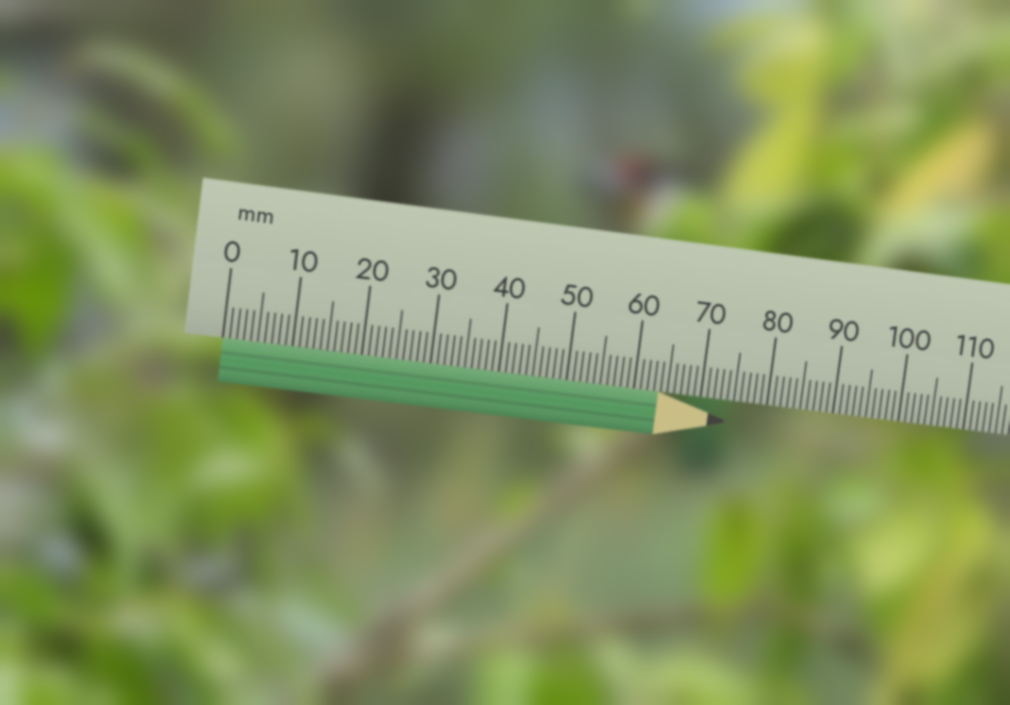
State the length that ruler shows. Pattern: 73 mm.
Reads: 74 mm
